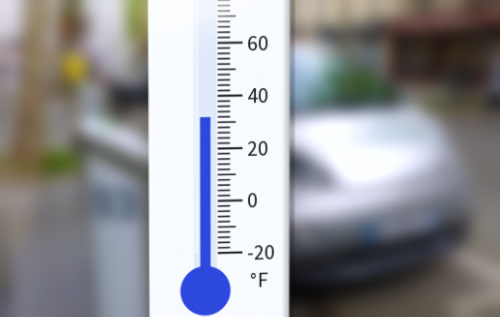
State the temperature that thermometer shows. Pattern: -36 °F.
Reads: 32 °F
